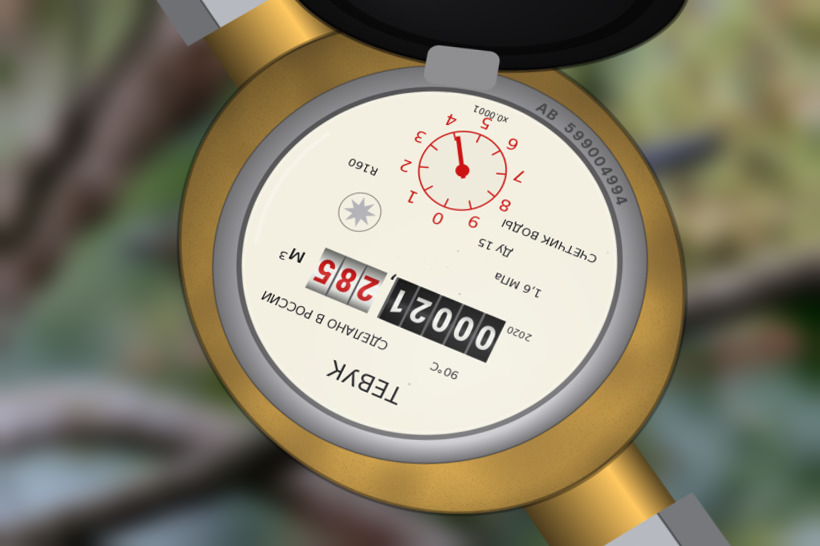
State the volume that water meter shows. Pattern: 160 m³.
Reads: 21.2854 m³
